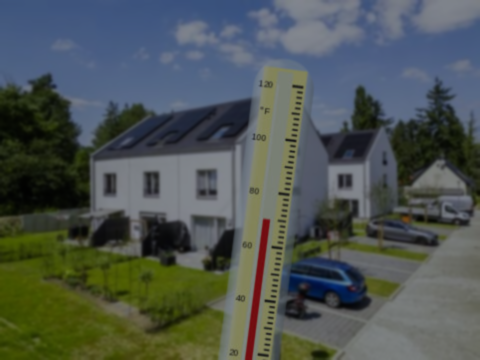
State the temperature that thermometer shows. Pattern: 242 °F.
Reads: 70 °F
